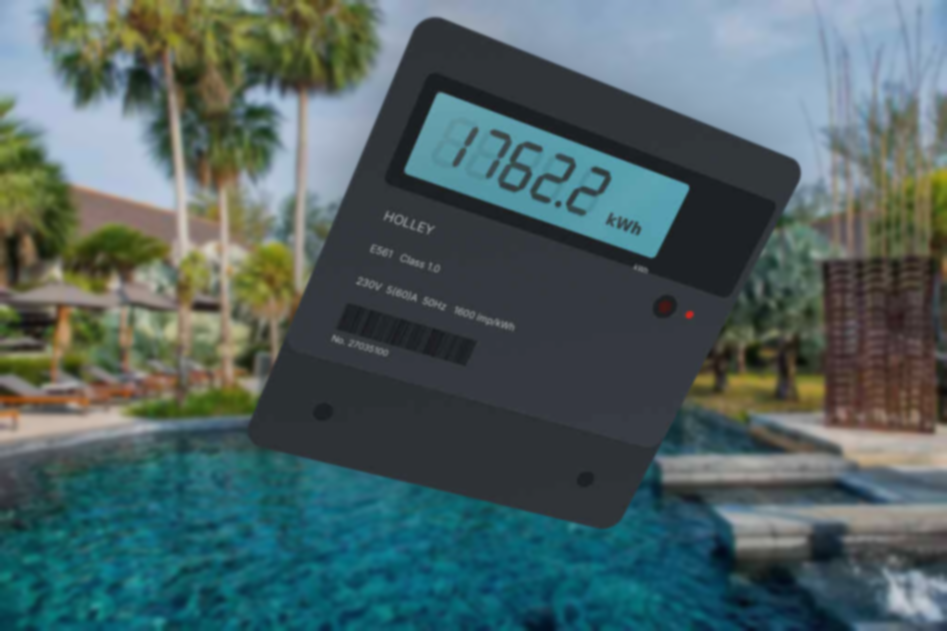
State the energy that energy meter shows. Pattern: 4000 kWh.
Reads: 1762.2 kWh
